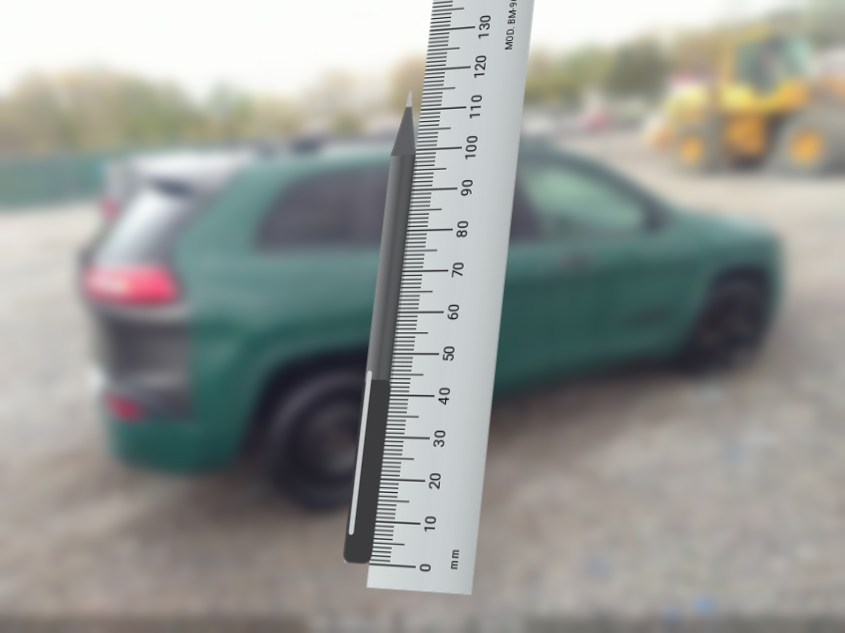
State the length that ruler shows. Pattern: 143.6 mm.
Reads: 115 mm
